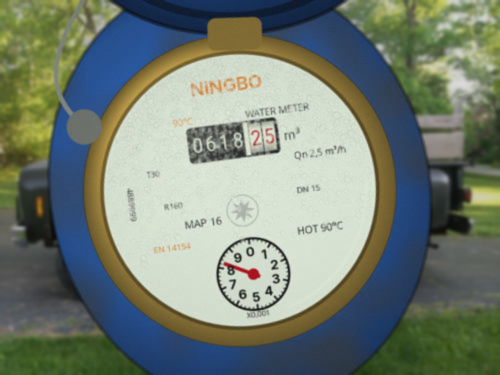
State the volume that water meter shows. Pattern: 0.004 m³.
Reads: 618.258 m³
